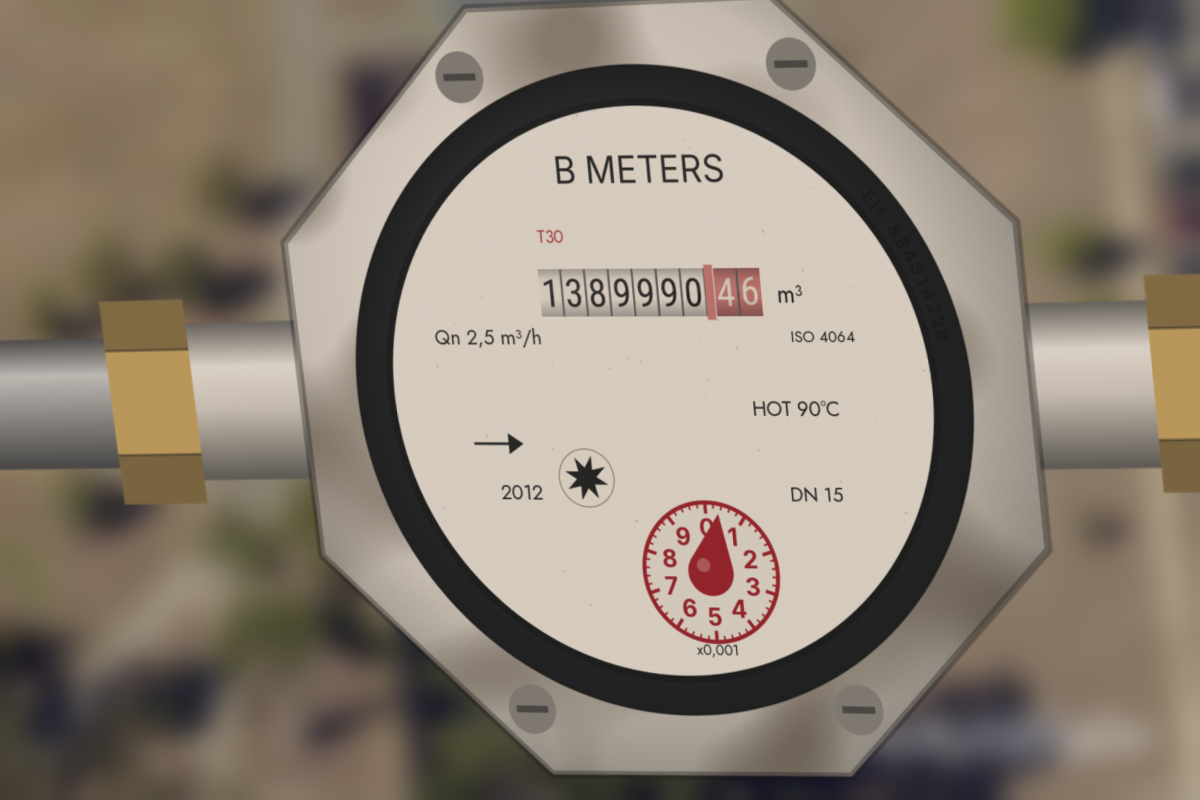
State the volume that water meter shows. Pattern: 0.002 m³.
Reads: 1389990.460 m³
